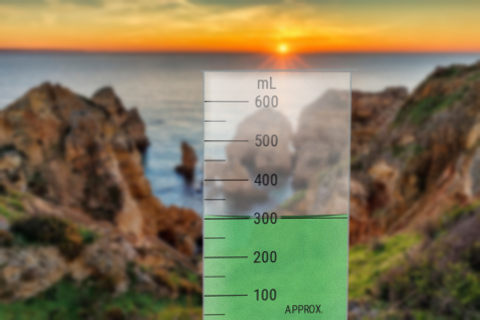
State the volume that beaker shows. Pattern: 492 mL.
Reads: 300 mL
